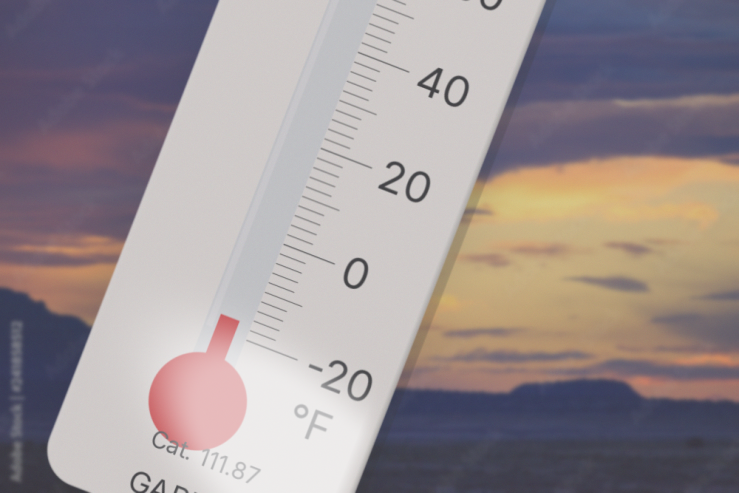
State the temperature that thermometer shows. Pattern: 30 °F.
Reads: -17 °F
